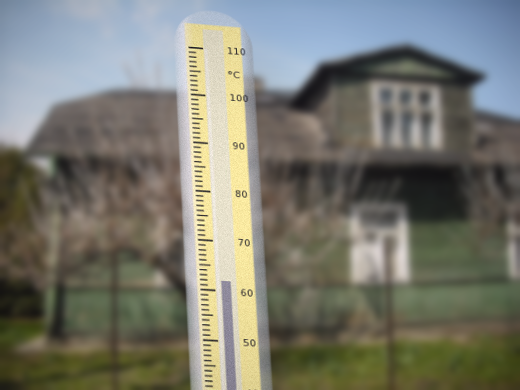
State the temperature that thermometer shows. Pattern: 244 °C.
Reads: 62 °C
